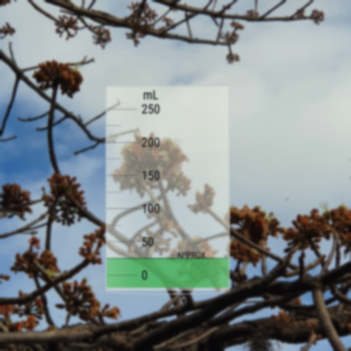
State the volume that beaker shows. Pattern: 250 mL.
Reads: 25 mL
